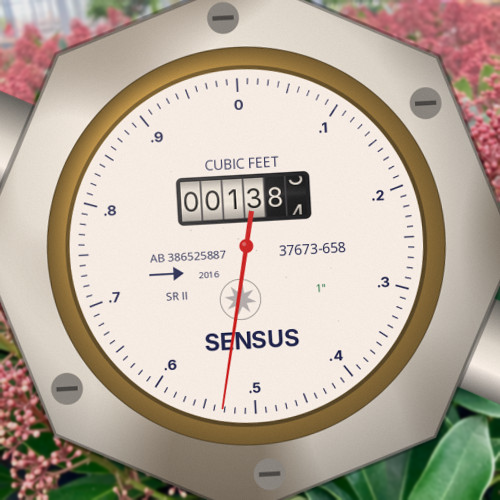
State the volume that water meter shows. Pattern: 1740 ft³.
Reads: 1383.53 ft³
